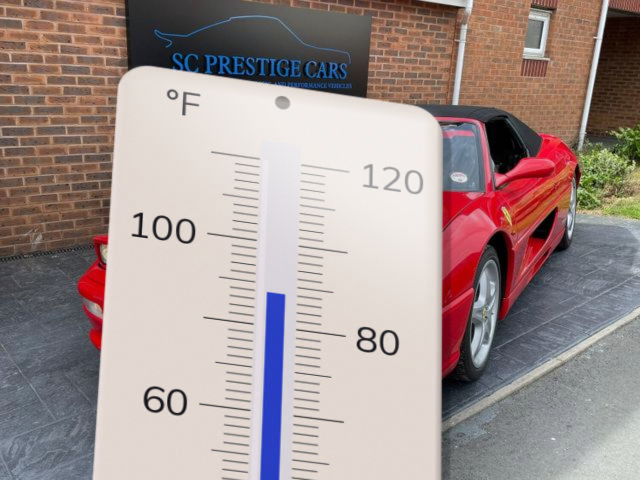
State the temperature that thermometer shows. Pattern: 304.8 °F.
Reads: 88 °F
